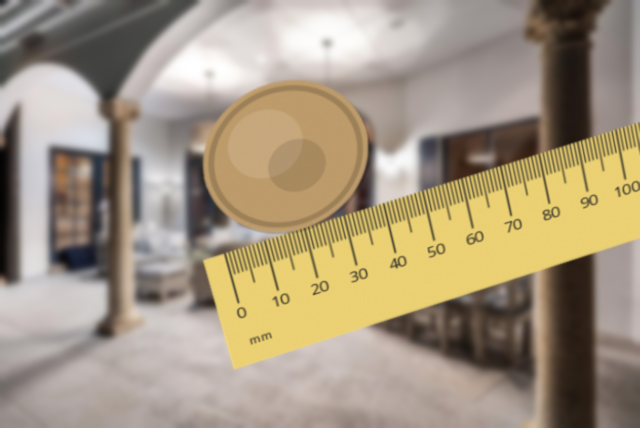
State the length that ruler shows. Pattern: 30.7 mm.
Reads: 40 mm
